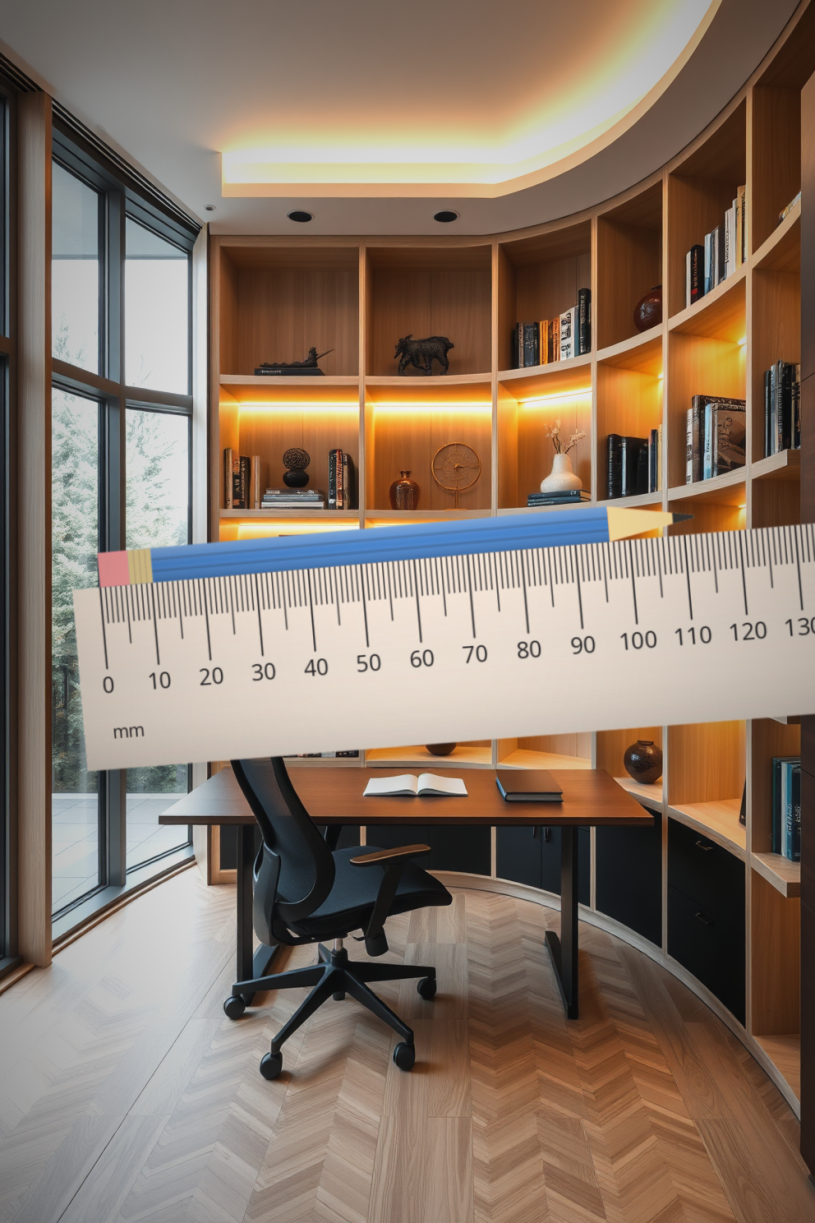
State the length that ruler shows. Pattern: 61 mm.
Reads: 112 mm
